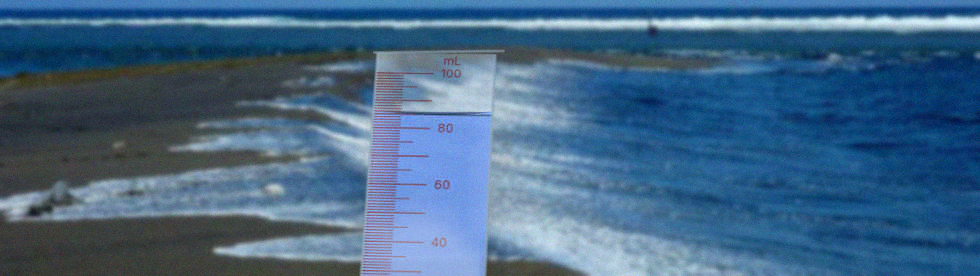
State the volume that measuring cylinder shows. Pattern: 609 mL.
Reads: 85 mL
